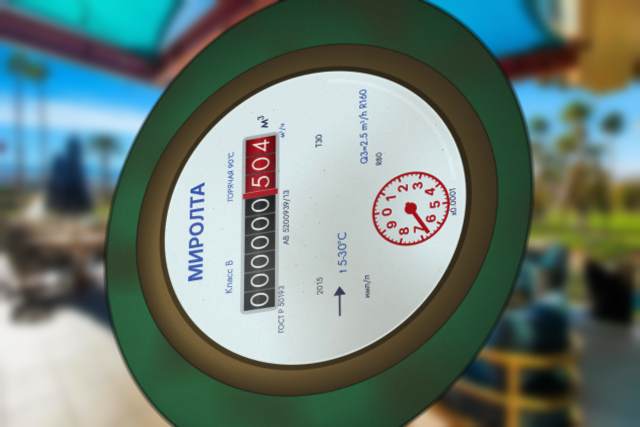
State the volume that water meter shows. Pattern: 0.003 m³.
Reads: 0.5046 m³
